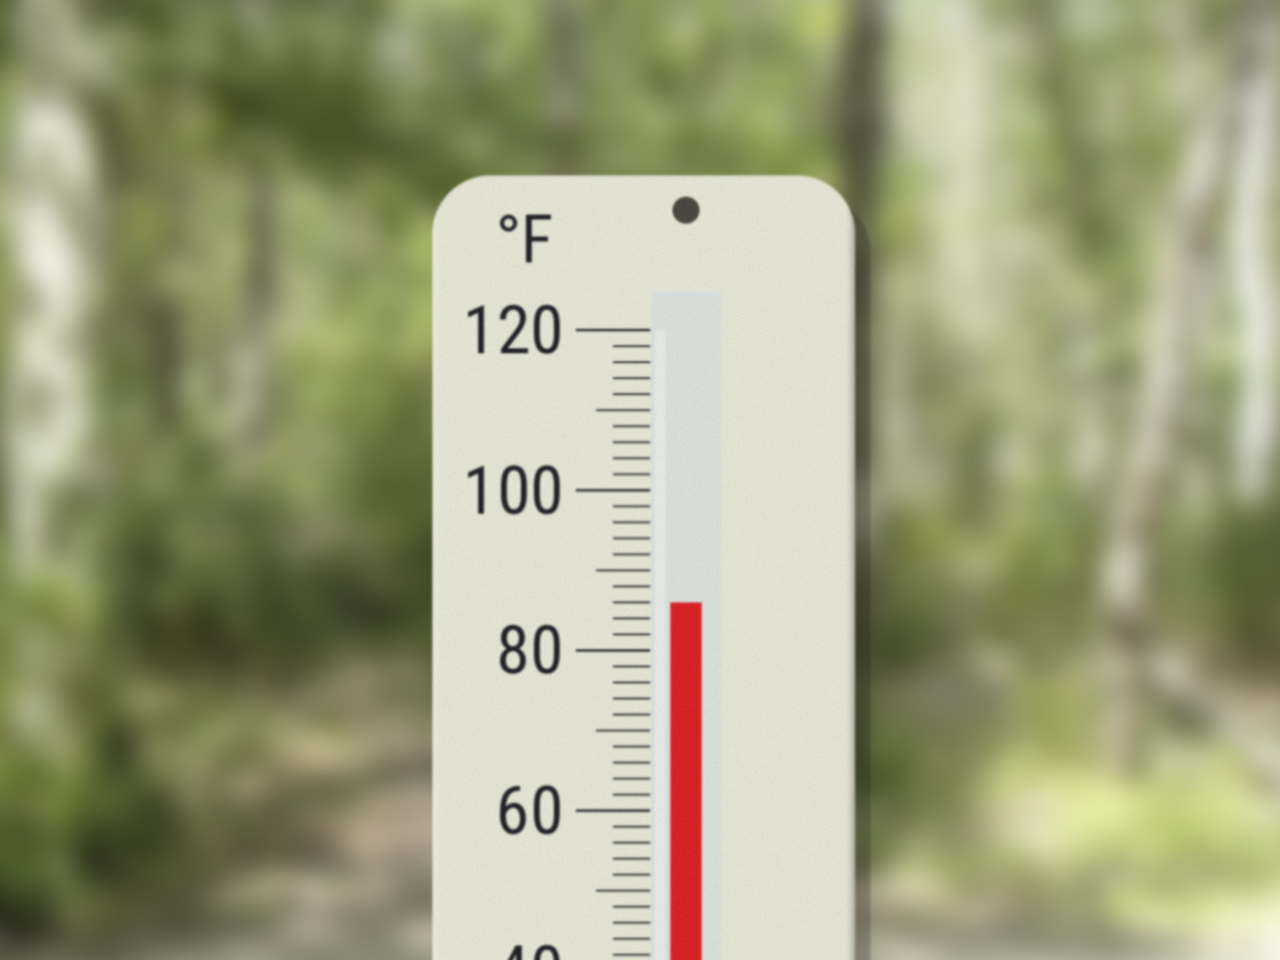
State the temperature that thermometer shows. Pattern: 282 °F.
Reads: 86 °F
